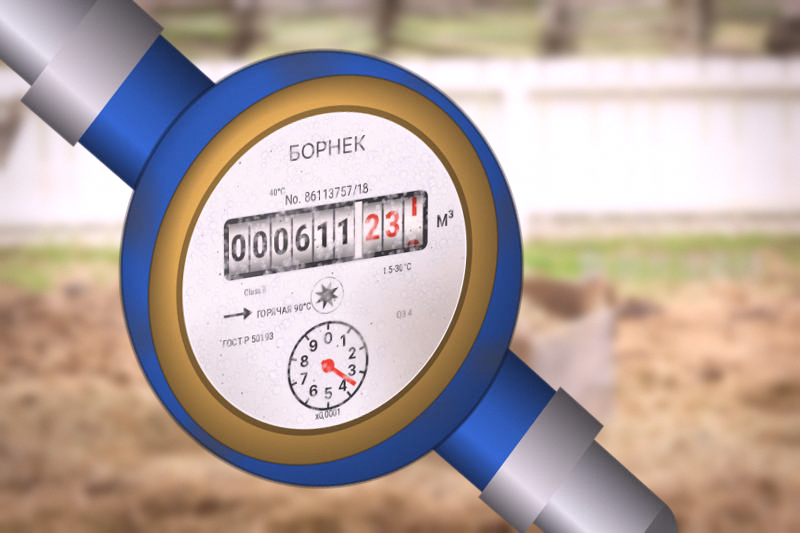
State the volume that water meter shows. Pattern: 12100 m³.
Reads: 611.2313 m³
